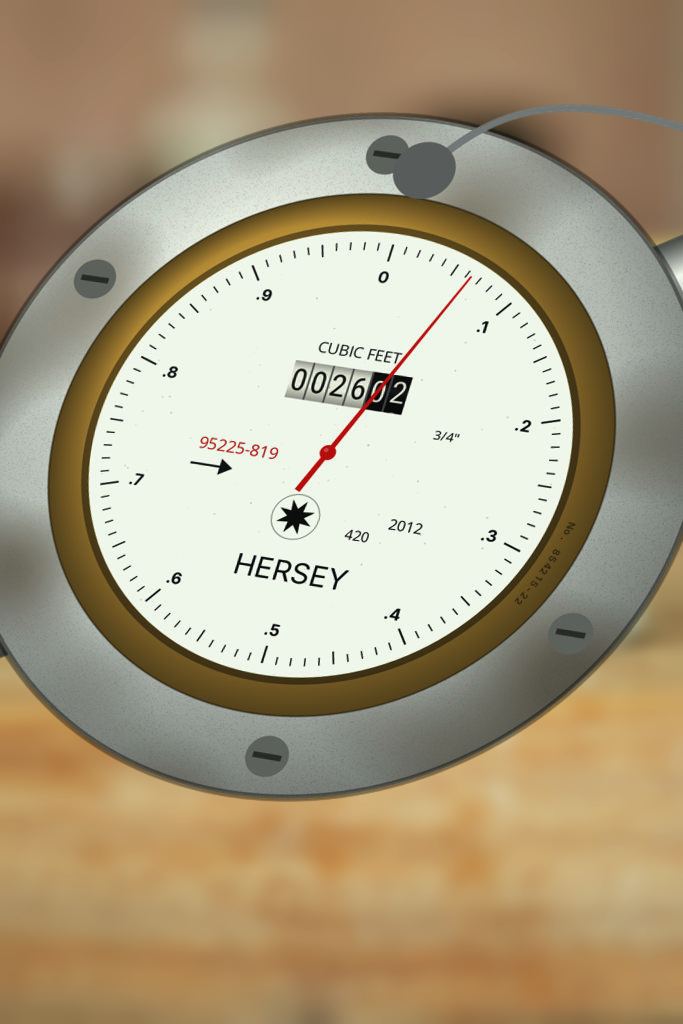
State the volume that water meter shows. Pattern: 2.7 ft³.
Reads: 2602.06 ft³
